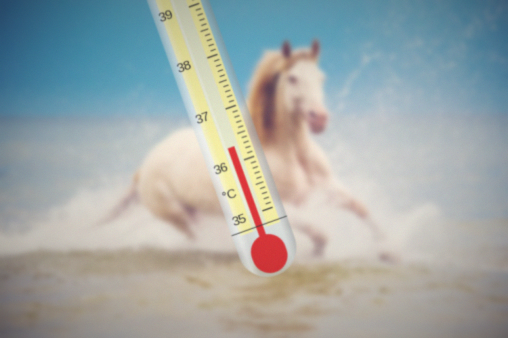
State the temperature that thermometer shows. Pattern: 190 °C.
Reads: 36.3 °C
